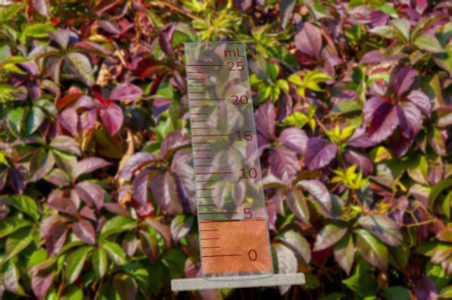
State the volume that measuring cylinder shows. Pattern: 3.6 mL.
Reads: 4 mL
